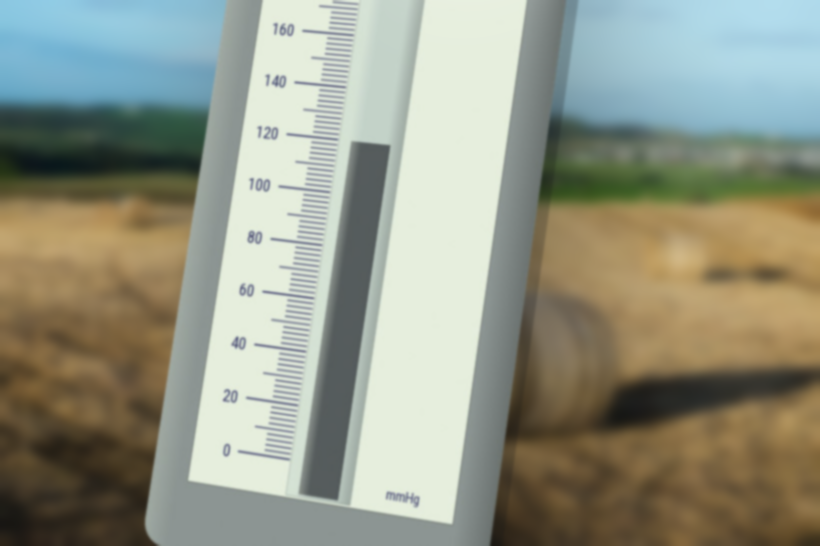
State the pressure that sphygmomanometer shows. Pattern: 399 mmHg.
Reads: 120 mmHg
